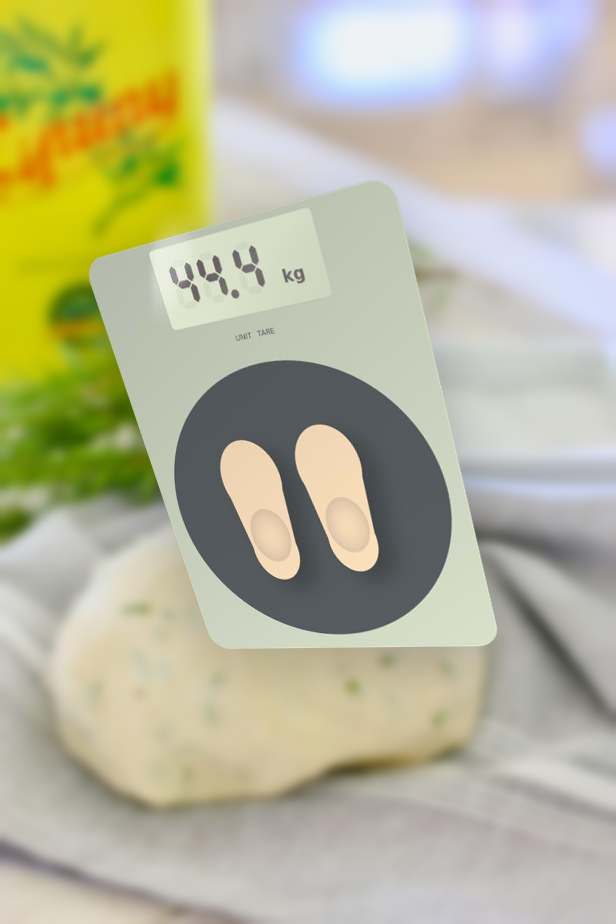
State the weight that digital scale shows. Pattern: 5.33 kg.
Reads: 44.4 kg
